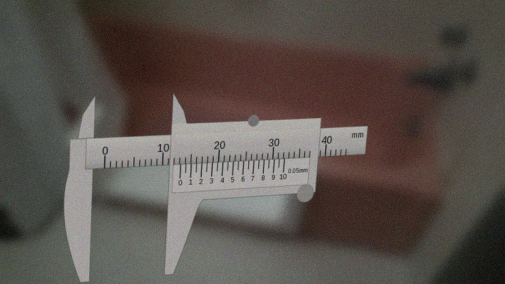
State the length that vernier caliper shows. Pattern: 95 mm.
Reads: 13.2 mm
